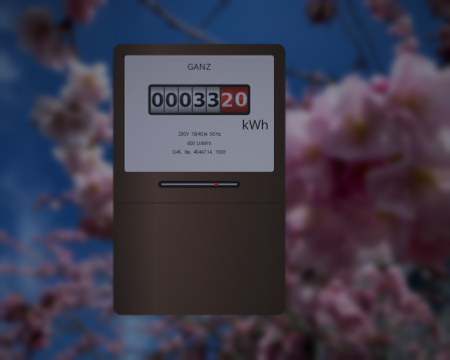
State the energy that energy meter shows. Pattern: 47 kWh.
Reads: 33.20 kWh
